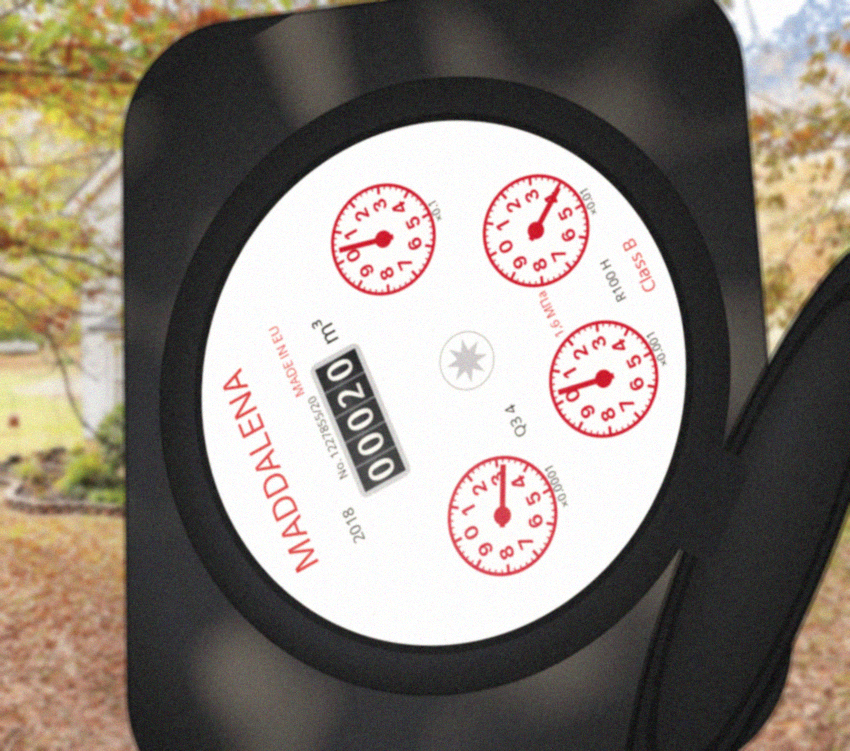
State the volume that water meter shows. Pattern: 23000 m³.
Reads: 20.0403 m³
